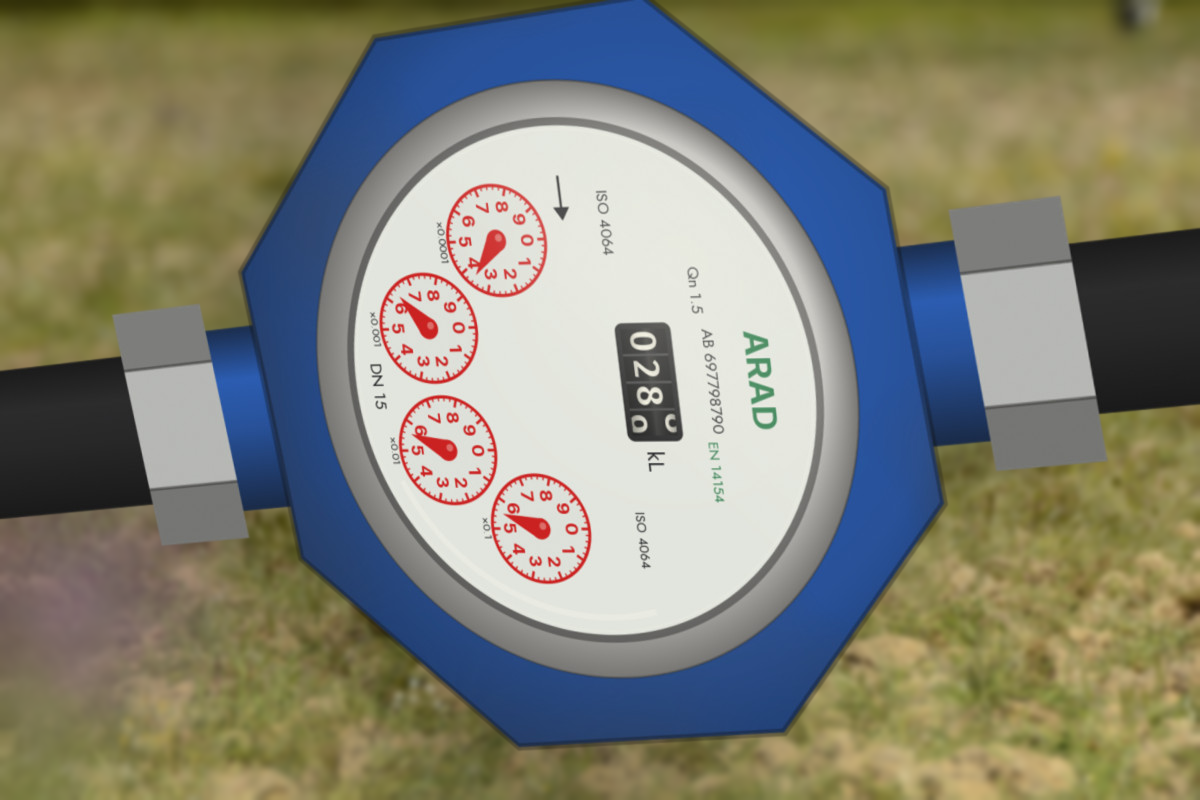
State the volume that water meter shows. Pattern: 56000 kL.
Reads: 288.5563 kL
